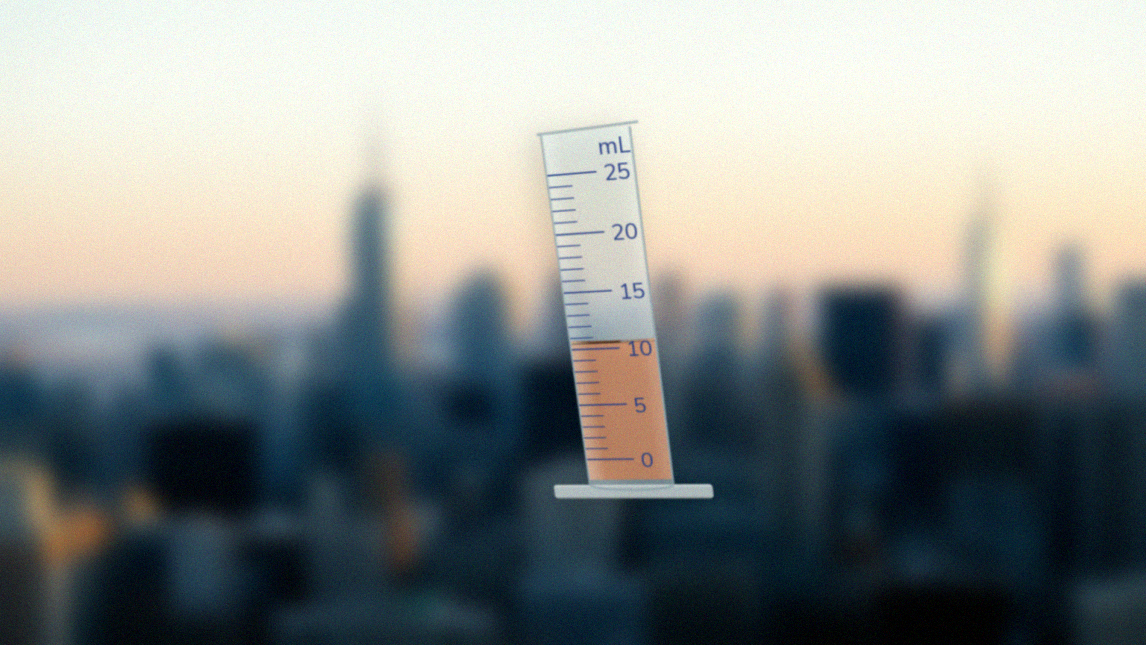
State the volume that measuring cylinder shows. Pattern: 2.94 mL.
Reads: 10.5 mL
